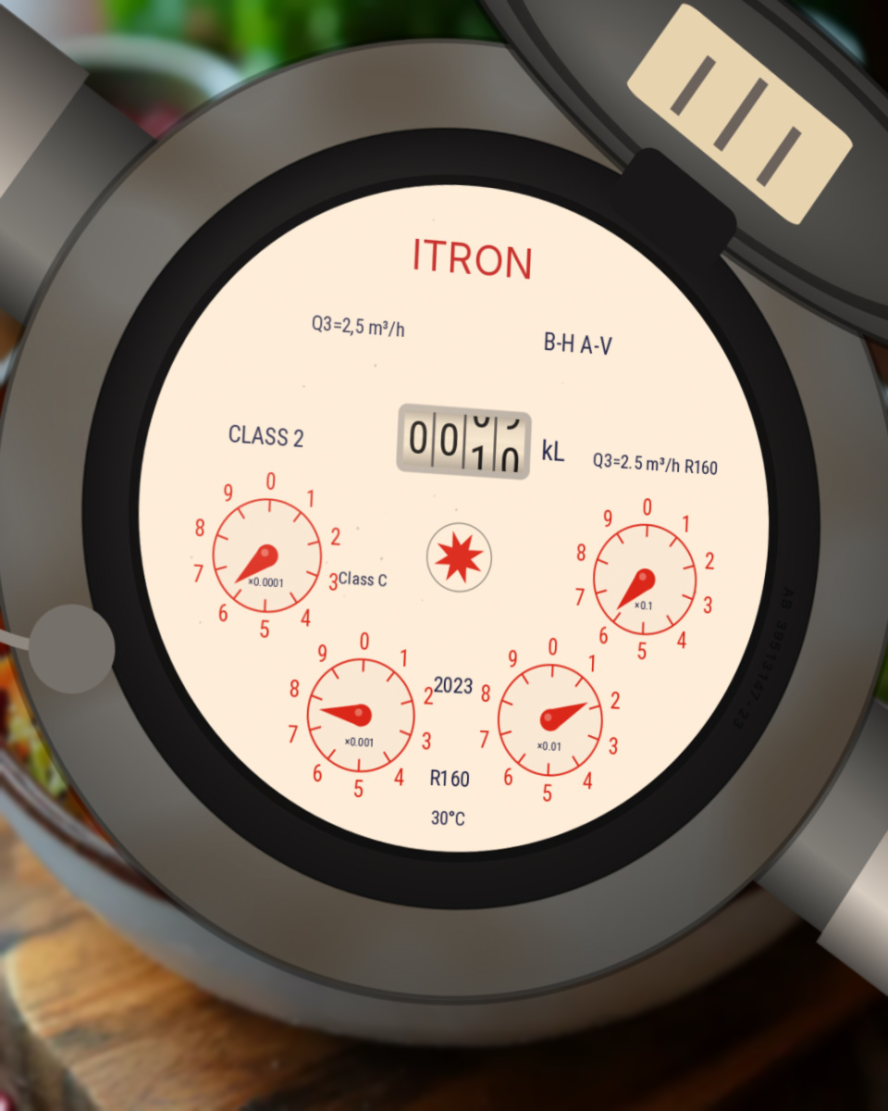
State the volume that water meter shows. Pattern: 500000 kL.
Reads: 9.6176 kL
